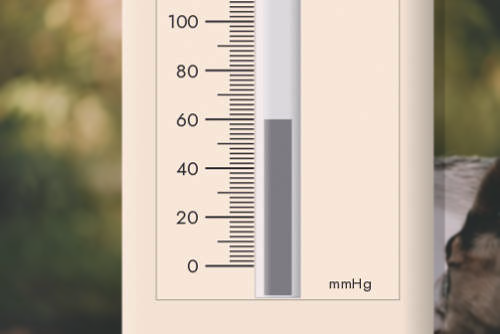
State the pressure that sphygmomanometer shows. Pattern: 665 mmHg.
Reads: 60 mmHg
